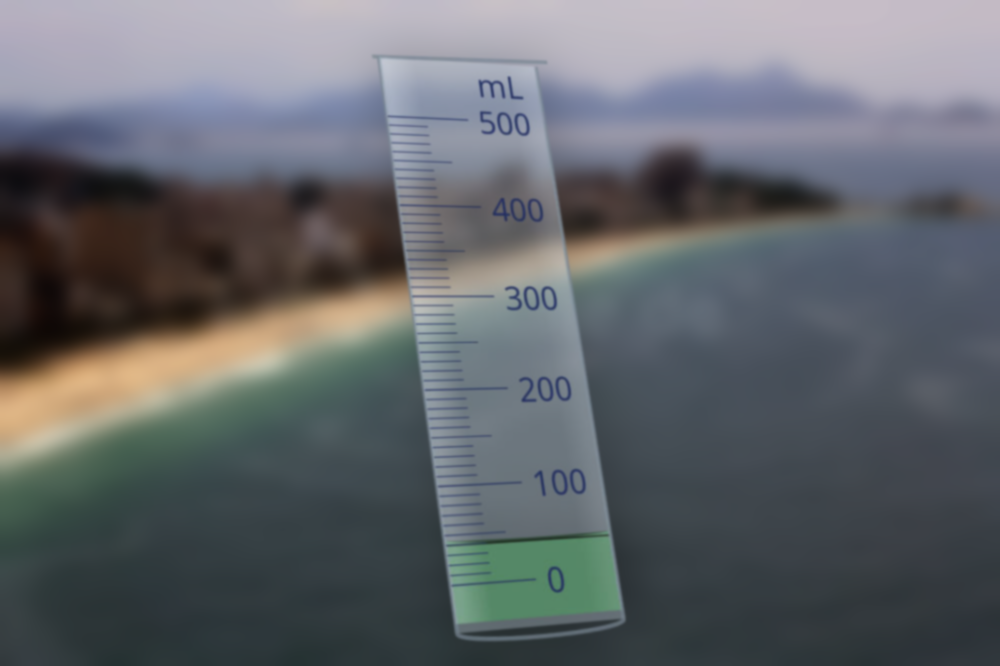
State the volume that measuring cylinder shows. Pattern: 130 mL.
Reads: 40 mL
